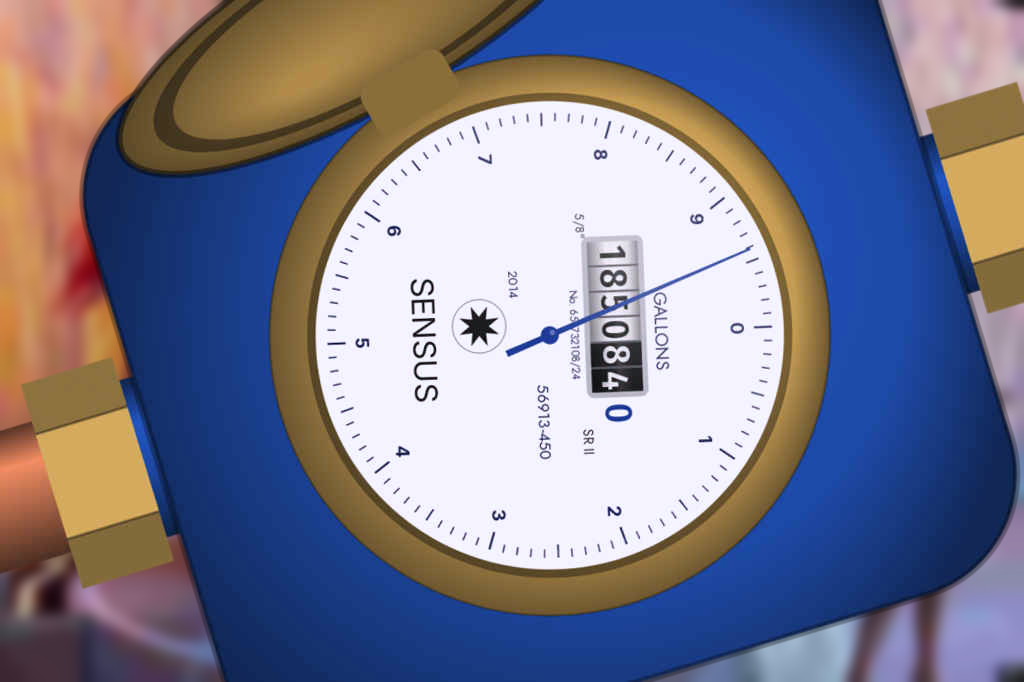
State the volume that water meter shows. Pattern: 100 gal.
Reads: 1850839.4 gal
